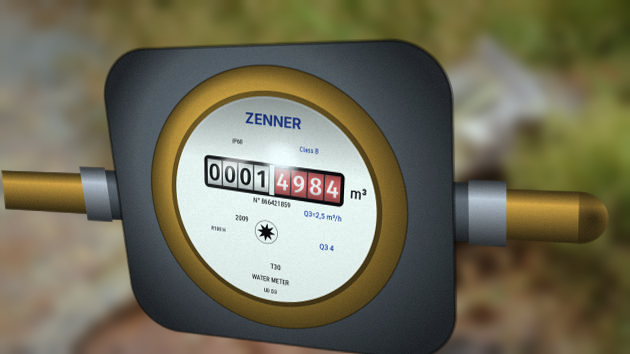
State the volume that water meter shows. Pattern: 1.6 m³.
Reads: 1.4984 m³
